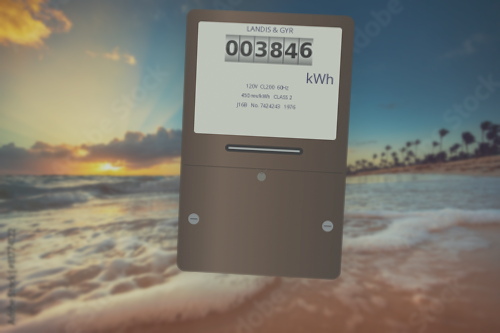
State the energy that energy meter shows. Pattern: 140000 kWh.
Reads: 3846 kWh
